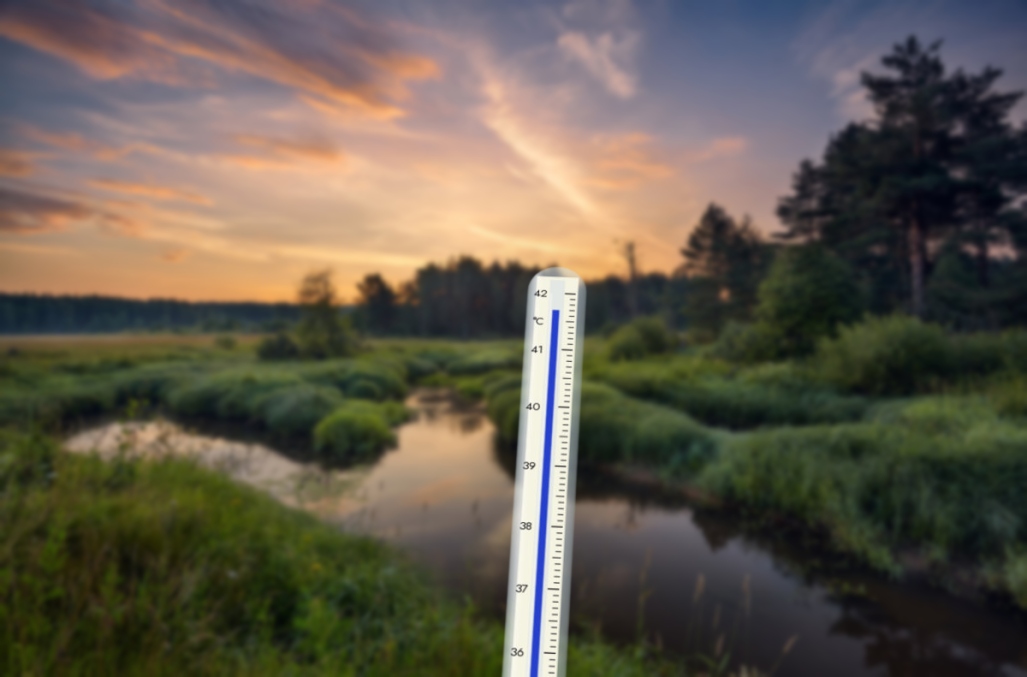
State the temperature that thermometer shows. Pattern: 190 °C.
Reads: 41.7 °C
